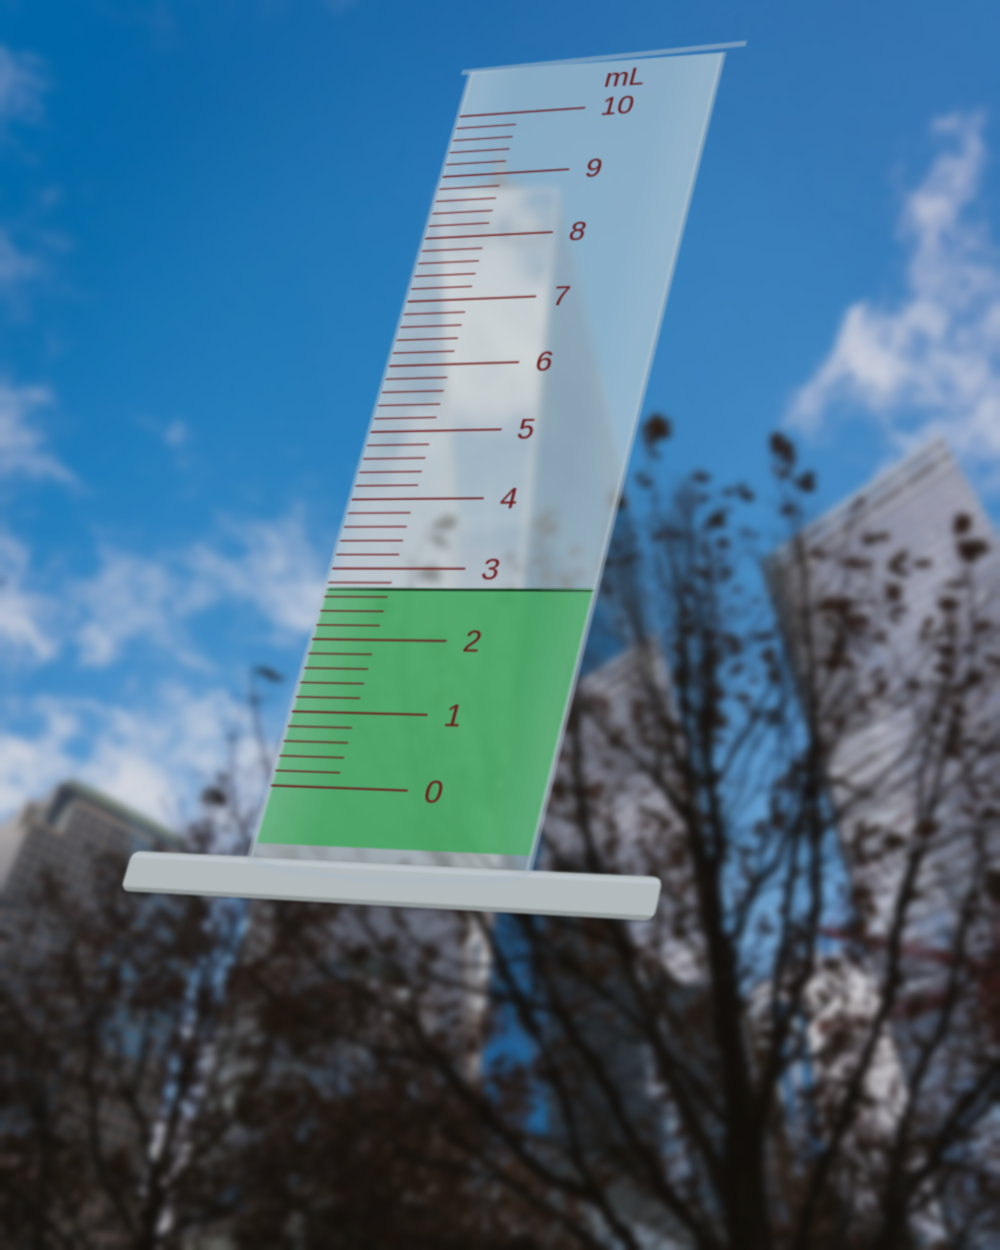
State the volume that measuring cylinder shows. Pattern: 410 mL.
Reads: 2.7 mL
